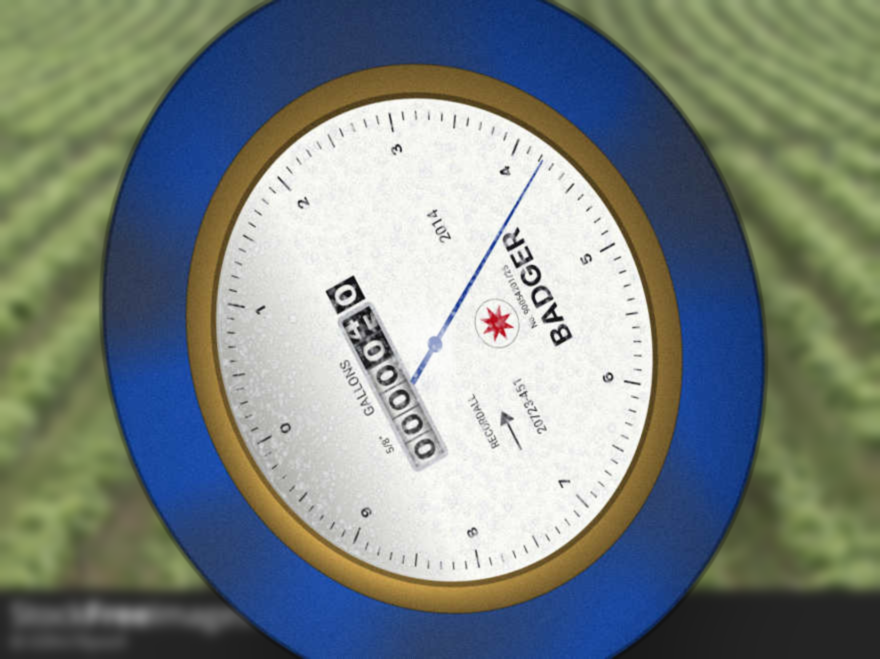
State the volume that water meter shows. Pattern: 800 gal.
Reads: 44.2 gal
